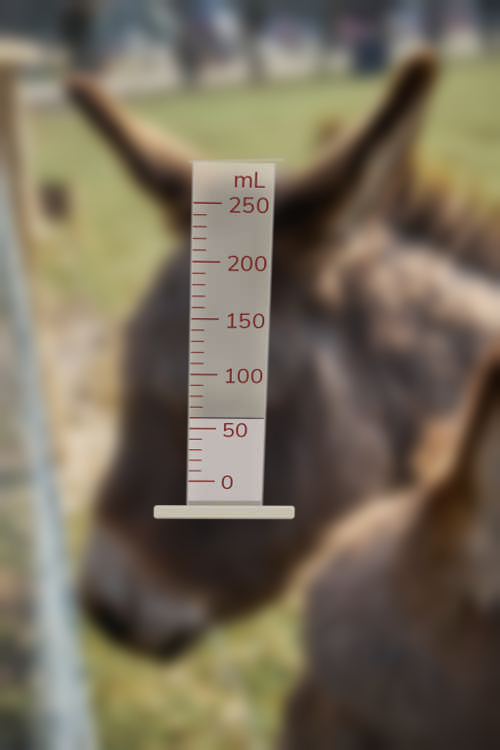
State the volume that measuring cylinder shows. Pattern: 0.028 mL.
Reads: 60 mL
